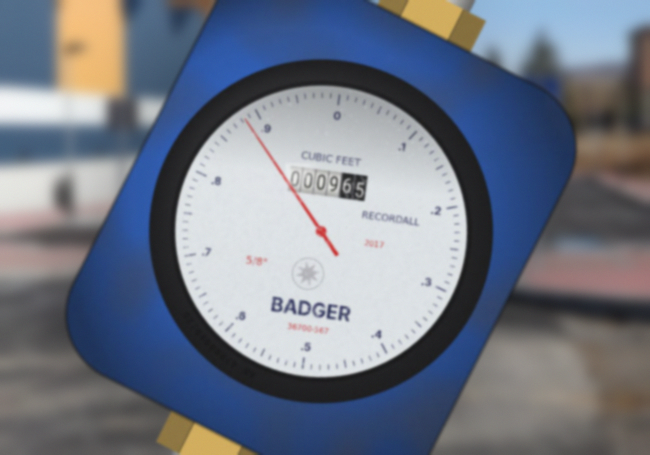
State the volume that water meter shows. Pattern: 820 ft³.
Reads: 964.88 ft³
